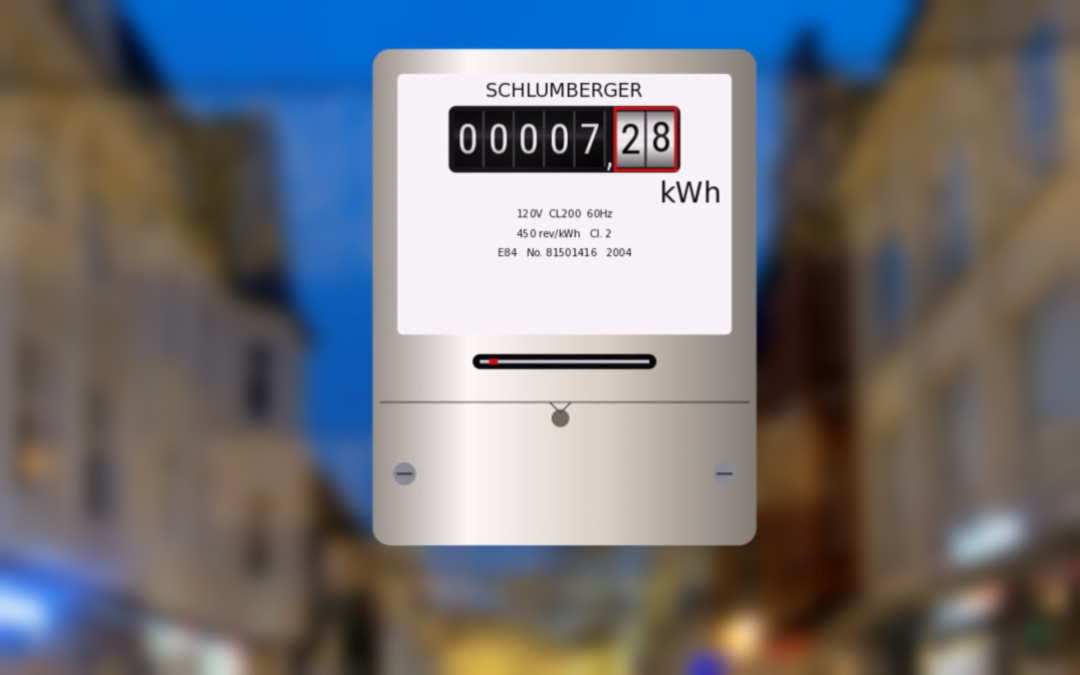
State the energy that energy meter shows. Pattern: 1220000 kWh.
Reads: 7.28 kWh
